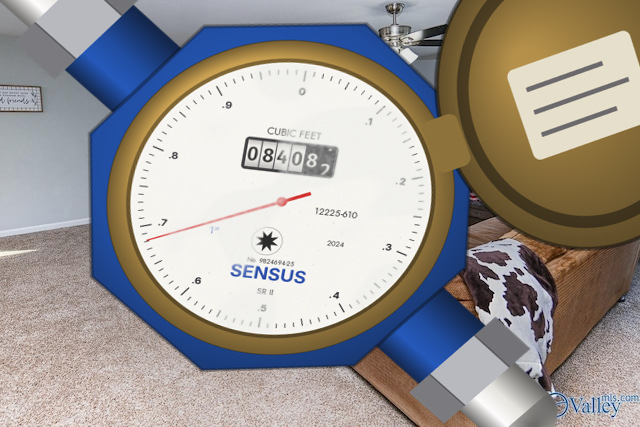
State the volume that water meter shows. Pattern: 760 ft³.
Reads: 84081.68 ft³
